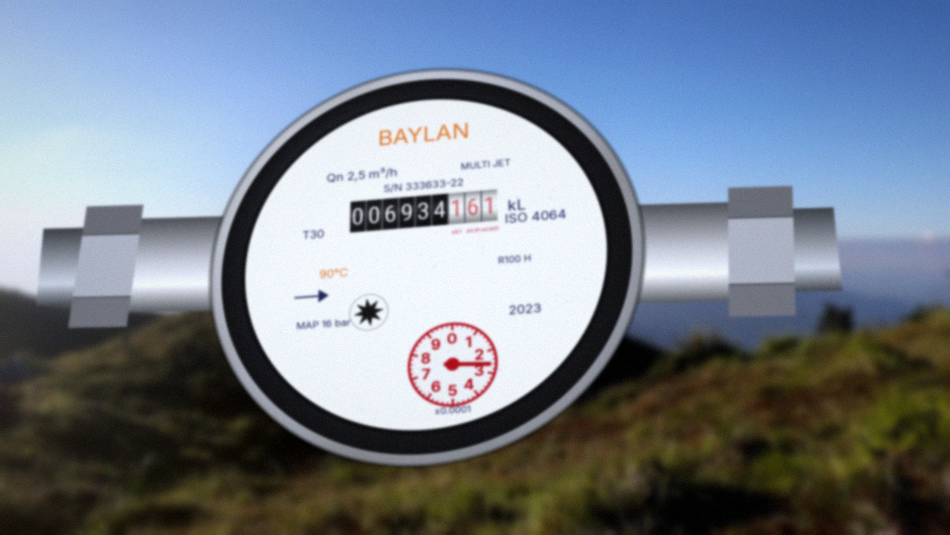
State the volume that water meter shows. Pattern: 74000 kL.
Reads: 6934.1612 kL
